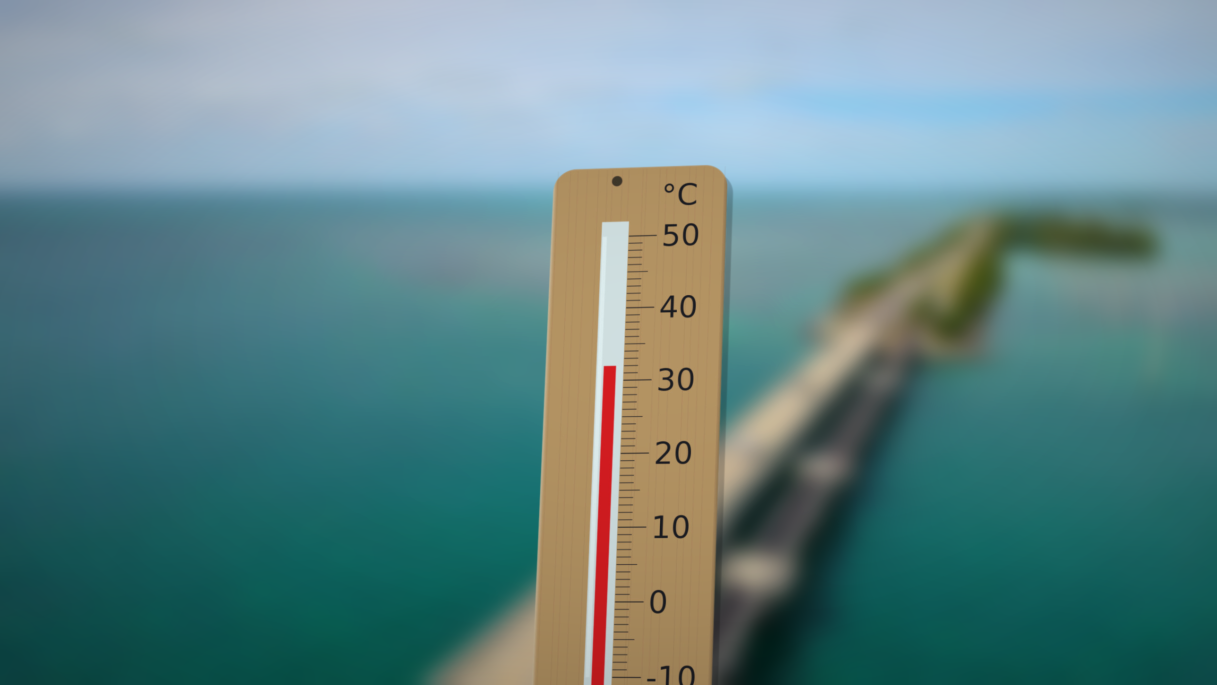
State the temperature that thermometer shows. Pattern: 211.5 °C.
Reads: 32 °C
